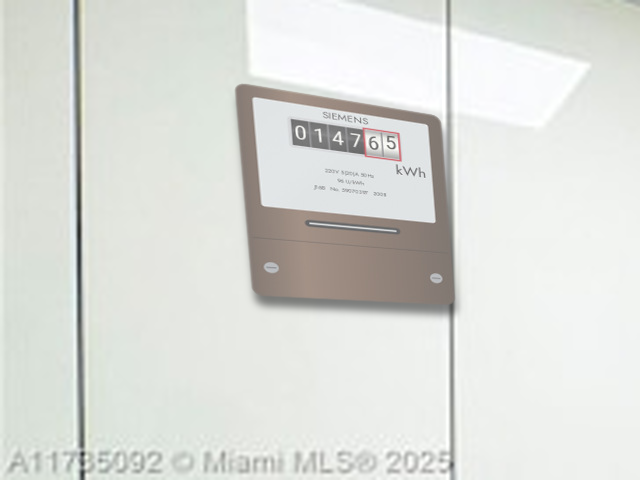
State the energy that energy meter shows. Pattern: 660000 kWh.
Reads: 147.65 kWh
